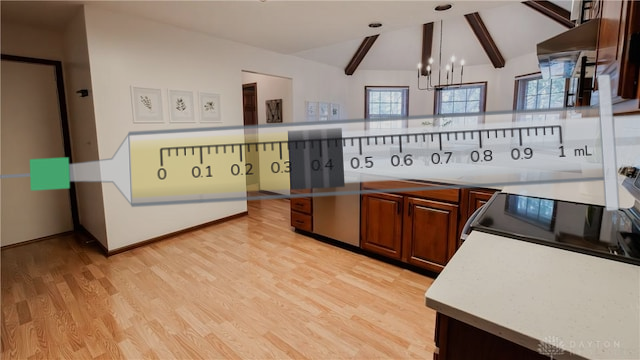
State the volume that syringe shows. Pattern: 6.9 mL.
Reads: 0.32 mL
